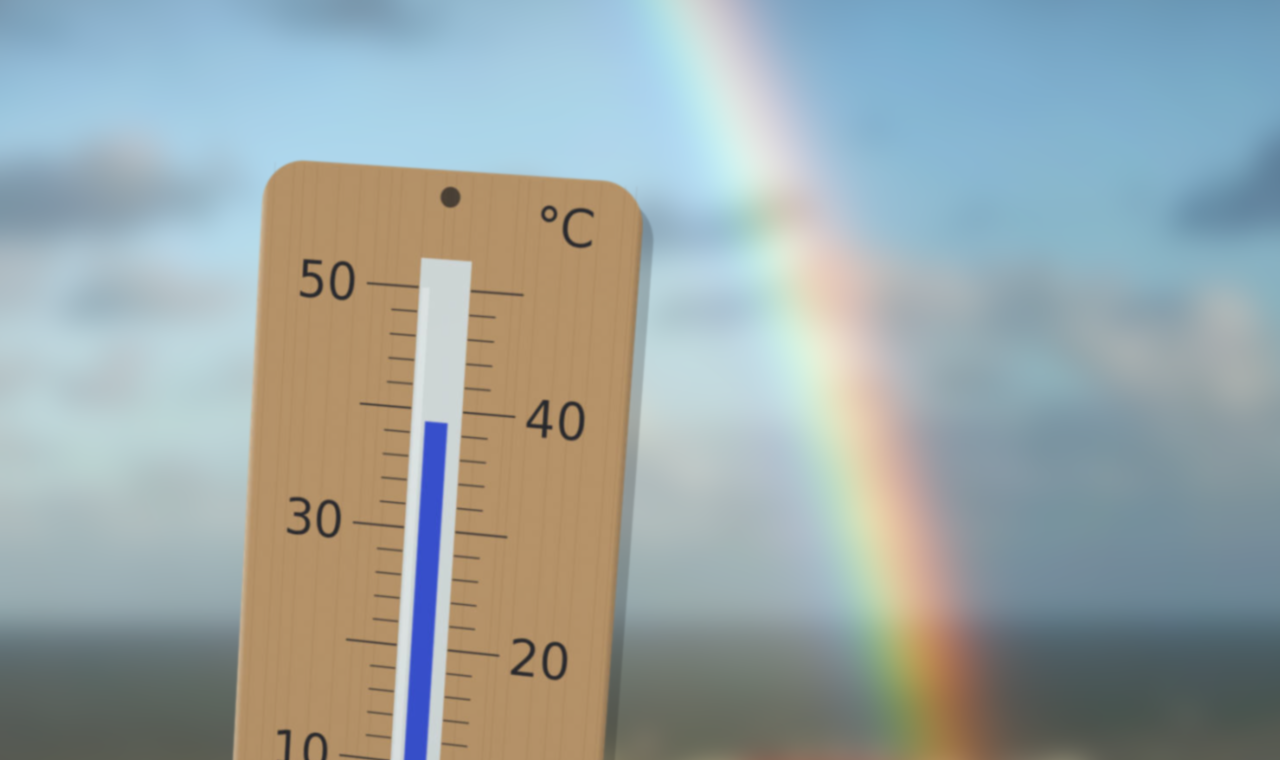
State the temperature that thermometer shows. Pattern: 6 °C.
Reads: 39 °C
